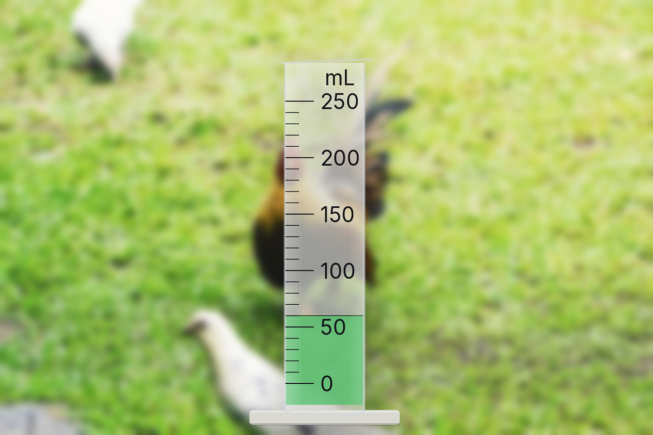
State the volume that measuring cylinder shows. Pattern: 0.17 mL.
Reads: 60 mL
